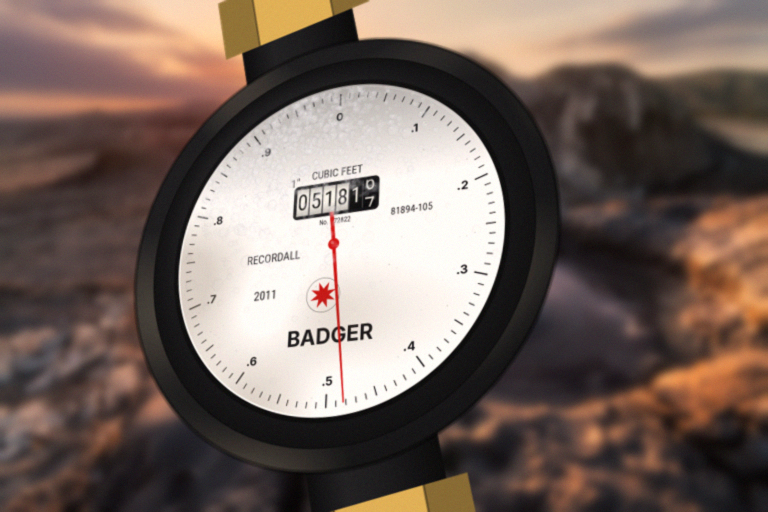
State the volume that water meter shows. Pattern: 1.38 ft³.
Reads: 51816.48 ft³
